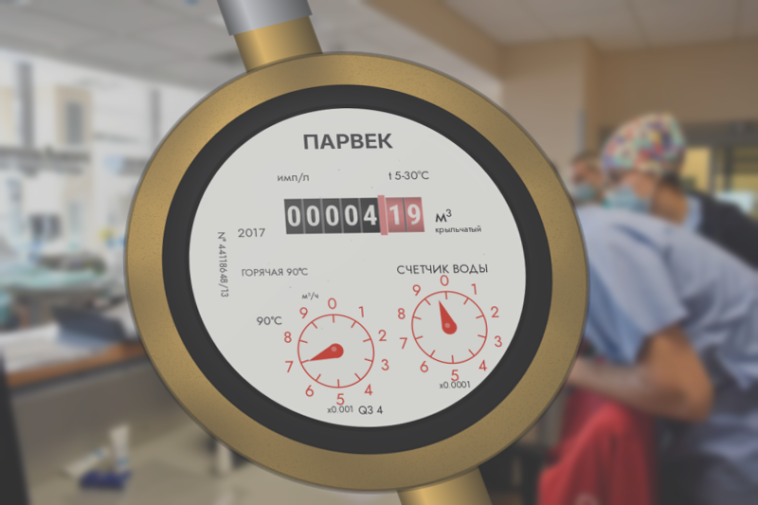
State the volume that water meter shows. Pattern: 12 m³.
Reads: 4.1969 m³
